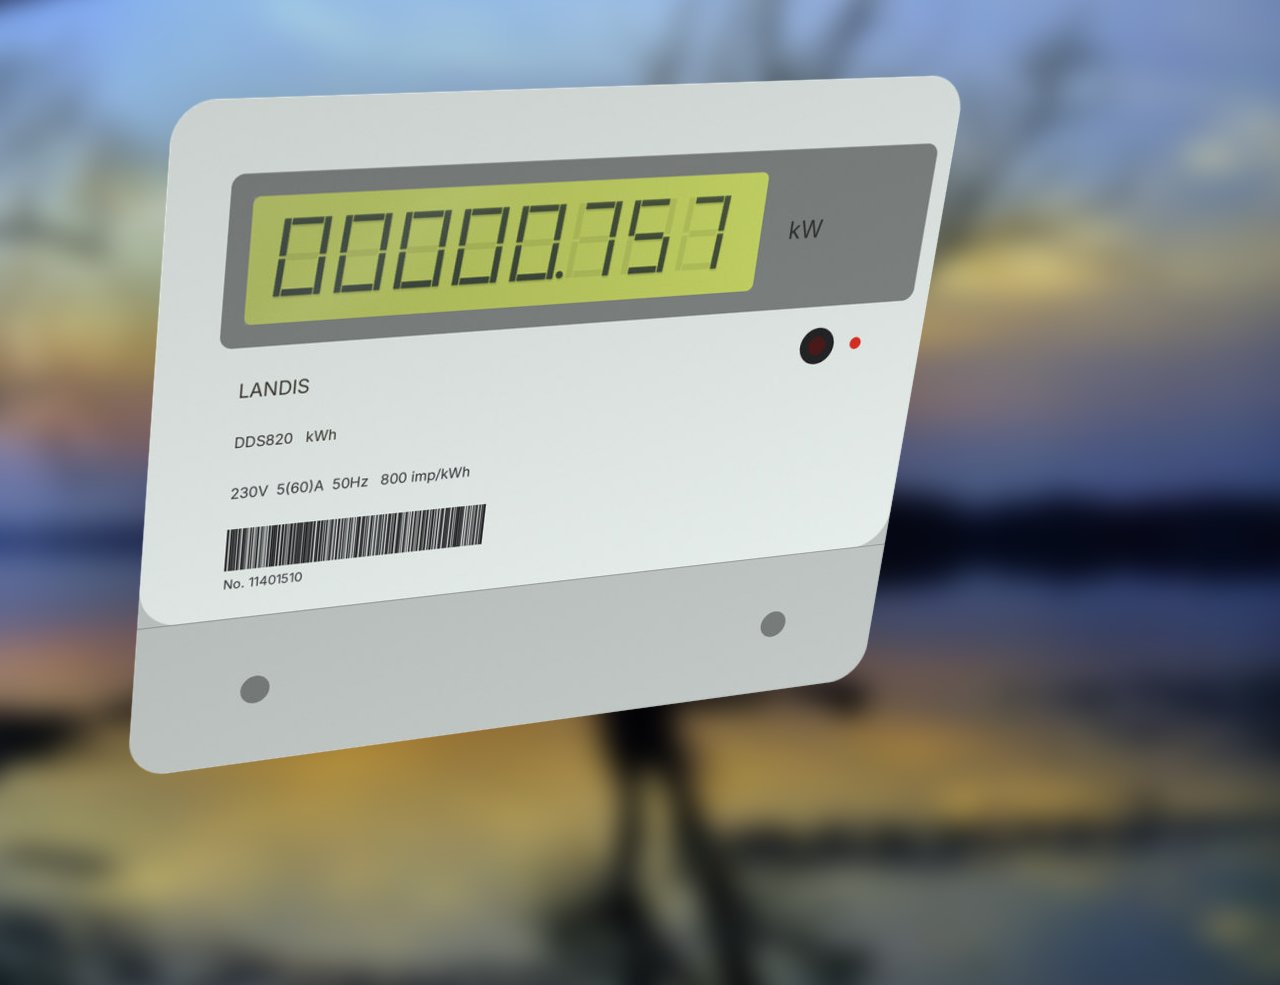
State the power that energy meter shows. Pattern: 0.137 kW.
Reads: 0.757 kW
